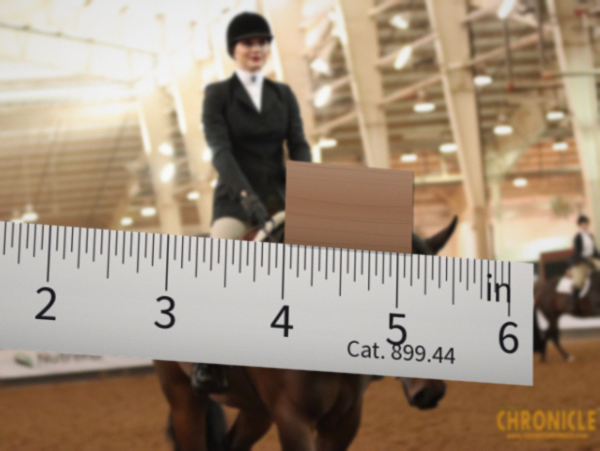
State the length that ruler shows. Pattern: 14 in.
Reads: 1.125 in
